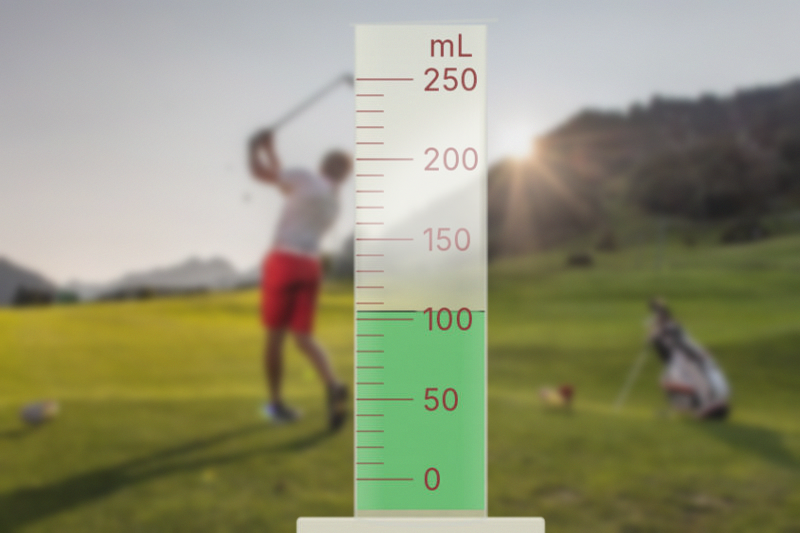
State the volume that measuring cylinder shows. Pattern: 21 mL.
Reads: 105 mL
